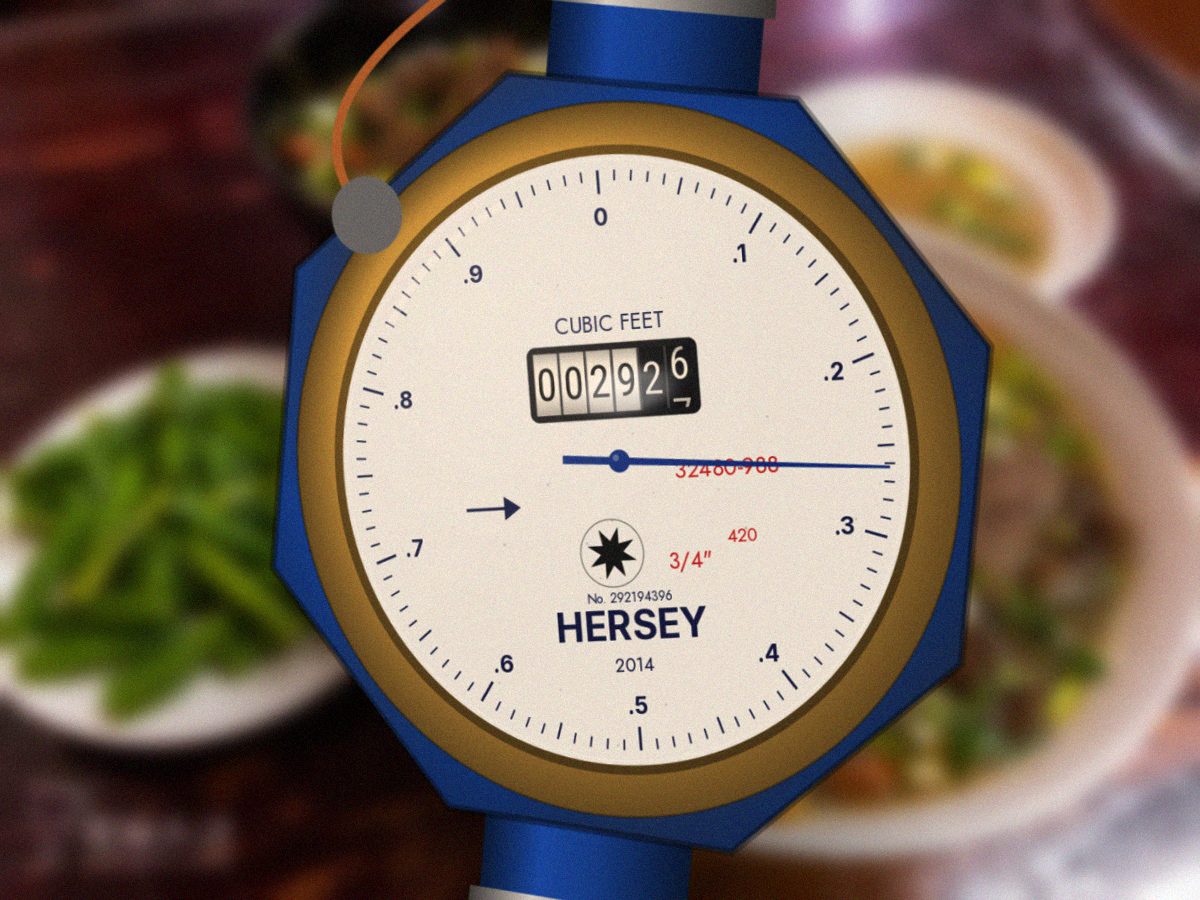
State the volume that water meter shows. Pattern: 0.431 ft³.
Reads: 2926.26 ft³
